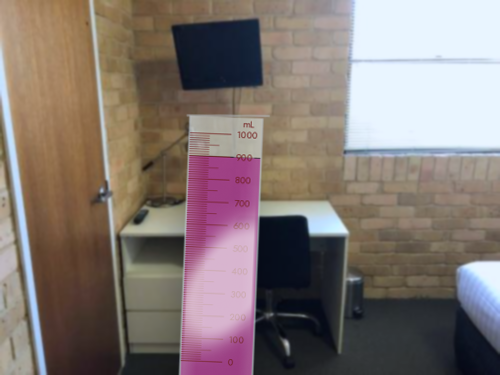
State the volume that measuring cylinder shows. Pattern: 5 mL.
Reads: 900 mL
